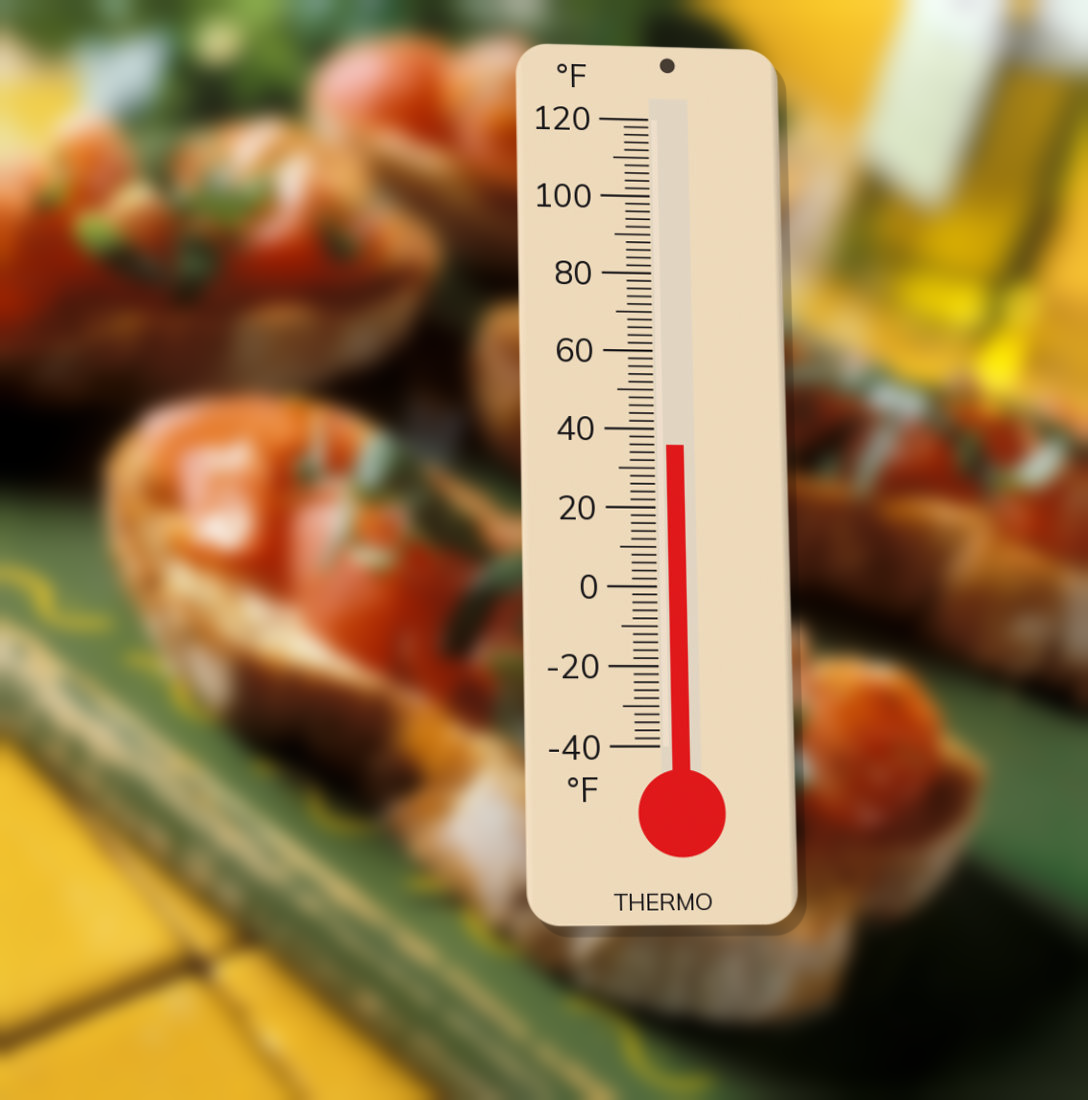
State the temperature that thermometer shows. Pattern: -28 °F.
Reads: 36 °F
